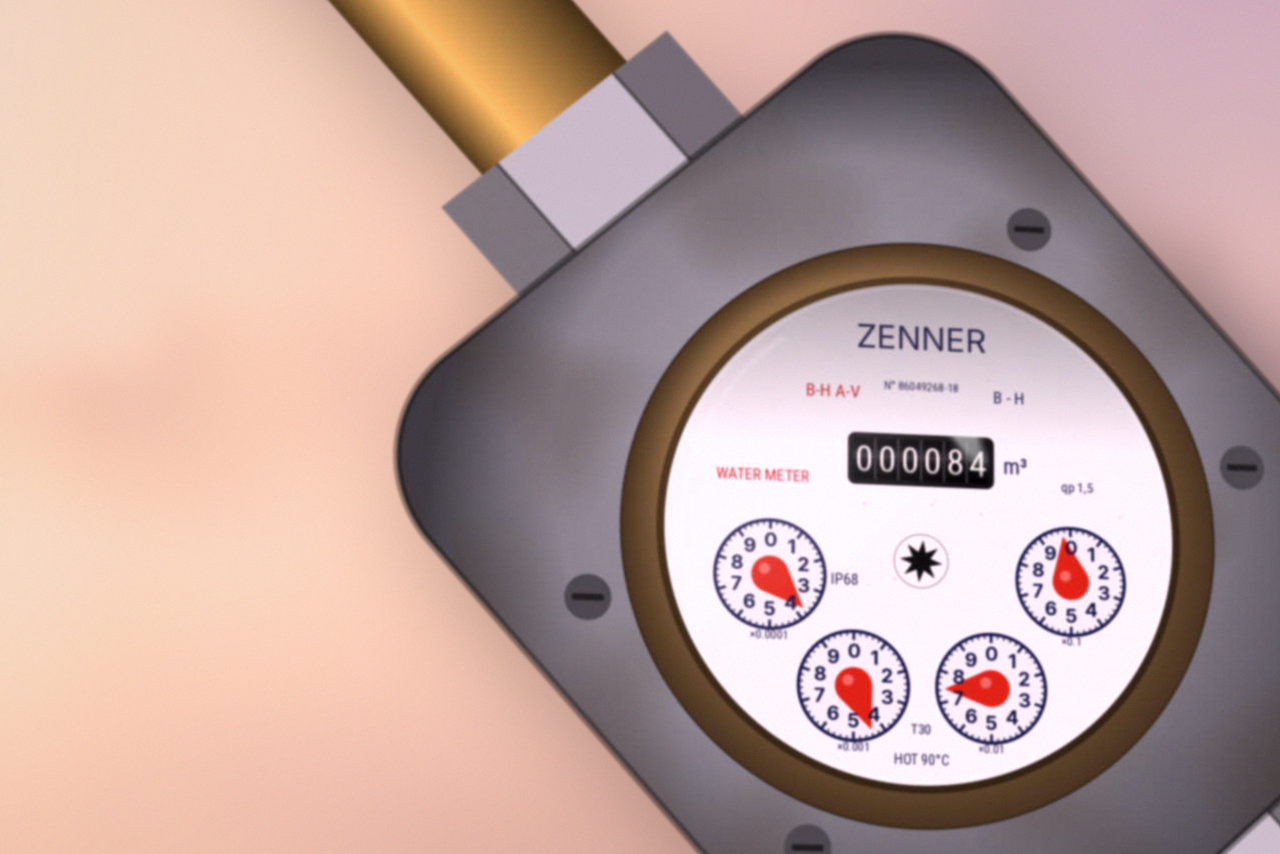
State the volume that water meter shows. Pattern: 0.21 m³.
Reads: 83.9743 m³
